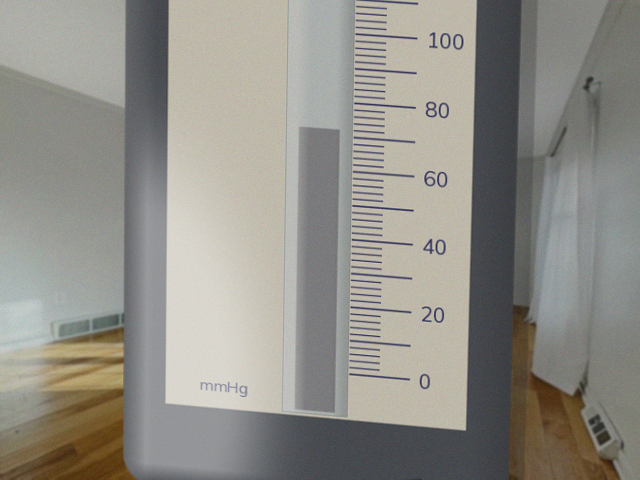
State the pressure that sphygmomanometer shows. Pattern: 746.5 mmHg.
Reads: 72 mmHg
